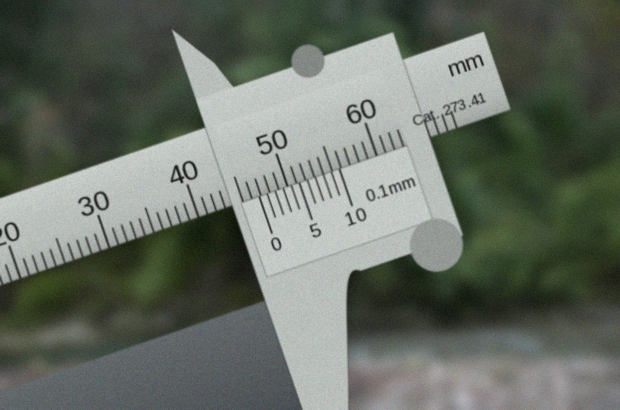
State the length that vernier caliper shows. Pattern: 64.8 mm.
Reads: 46.8 mm
